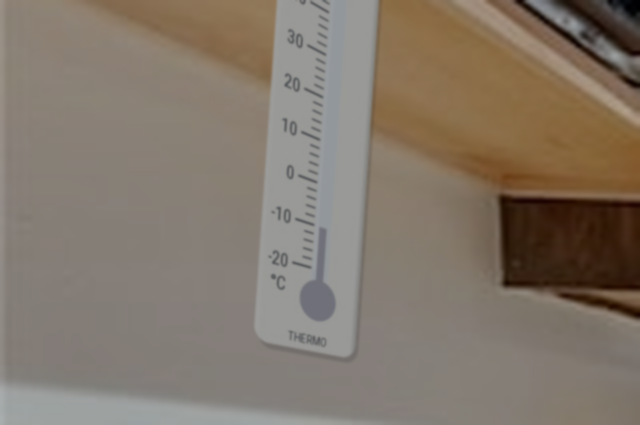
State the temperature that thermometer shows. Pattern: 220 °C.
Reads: -10 °C
